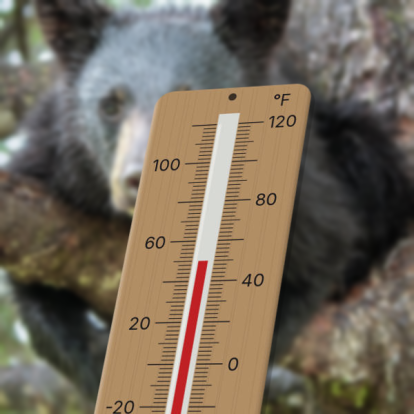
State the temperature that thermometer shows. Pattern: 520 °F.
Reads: 50 °F
